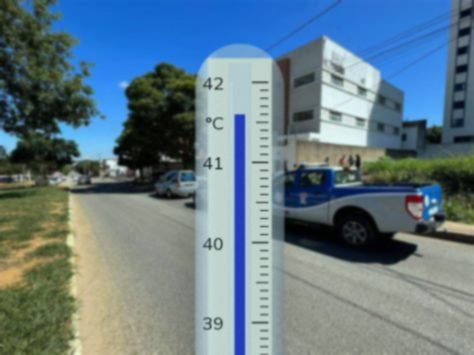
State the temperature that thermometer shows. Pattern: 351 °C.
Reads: 41.6 °C
